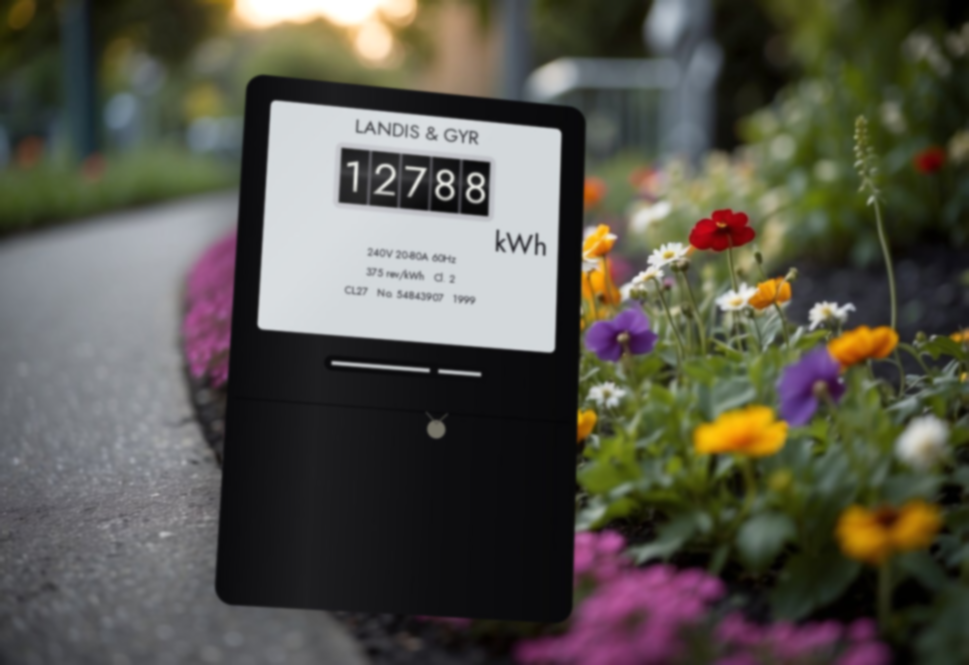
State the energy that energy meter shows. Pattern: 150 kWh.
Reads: 12788 kWh
